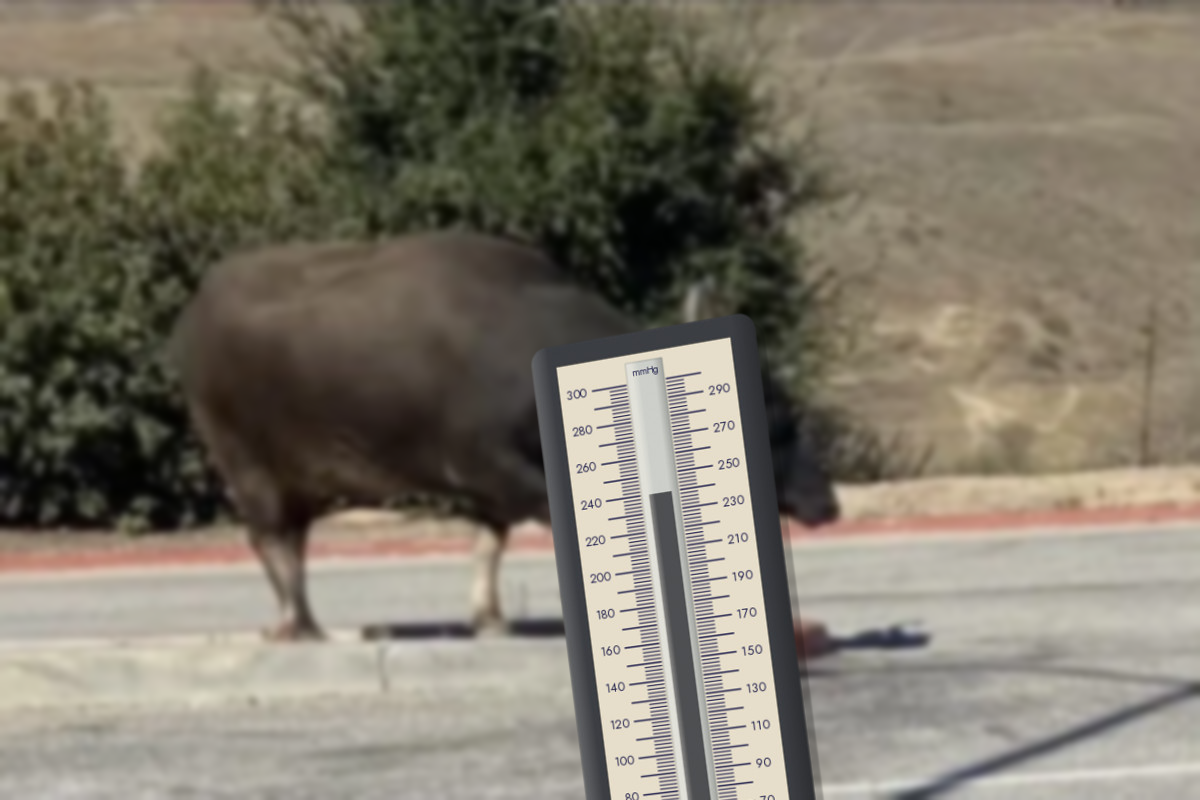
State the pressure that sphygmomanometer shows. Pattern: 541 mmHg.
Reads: 240 mmHg
